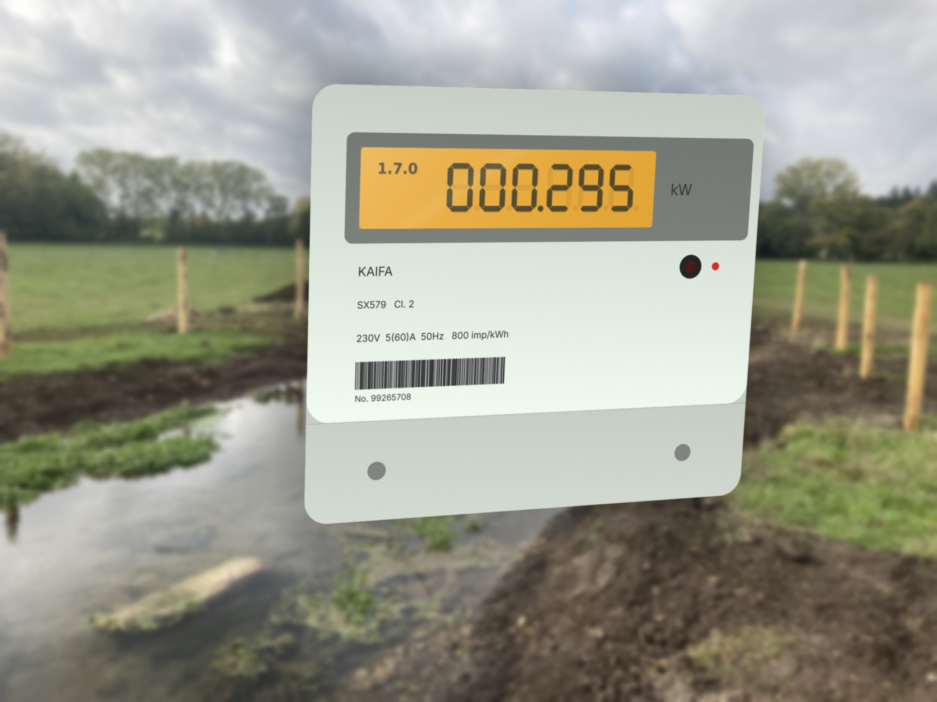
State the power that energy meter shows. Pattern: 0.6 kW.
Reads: 0.295 kW
